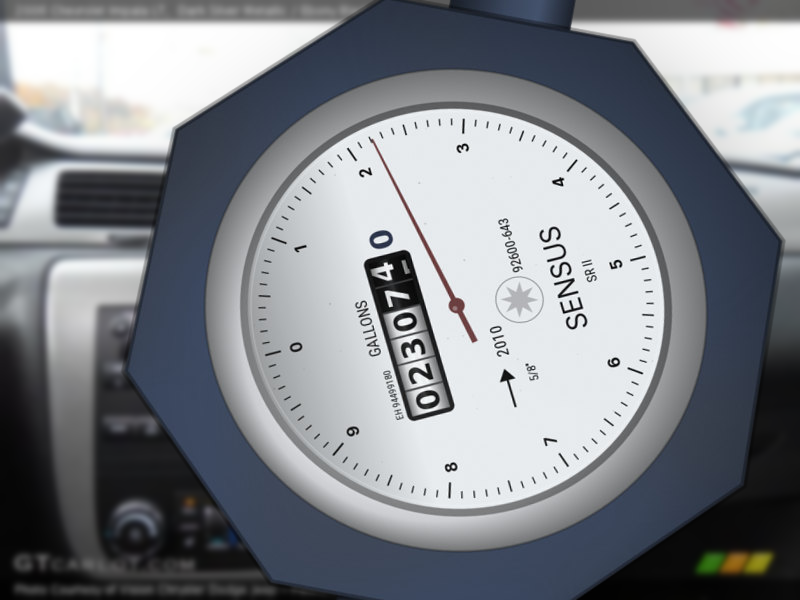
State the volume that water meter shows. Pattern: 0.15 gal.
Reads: 230742.2 gal
